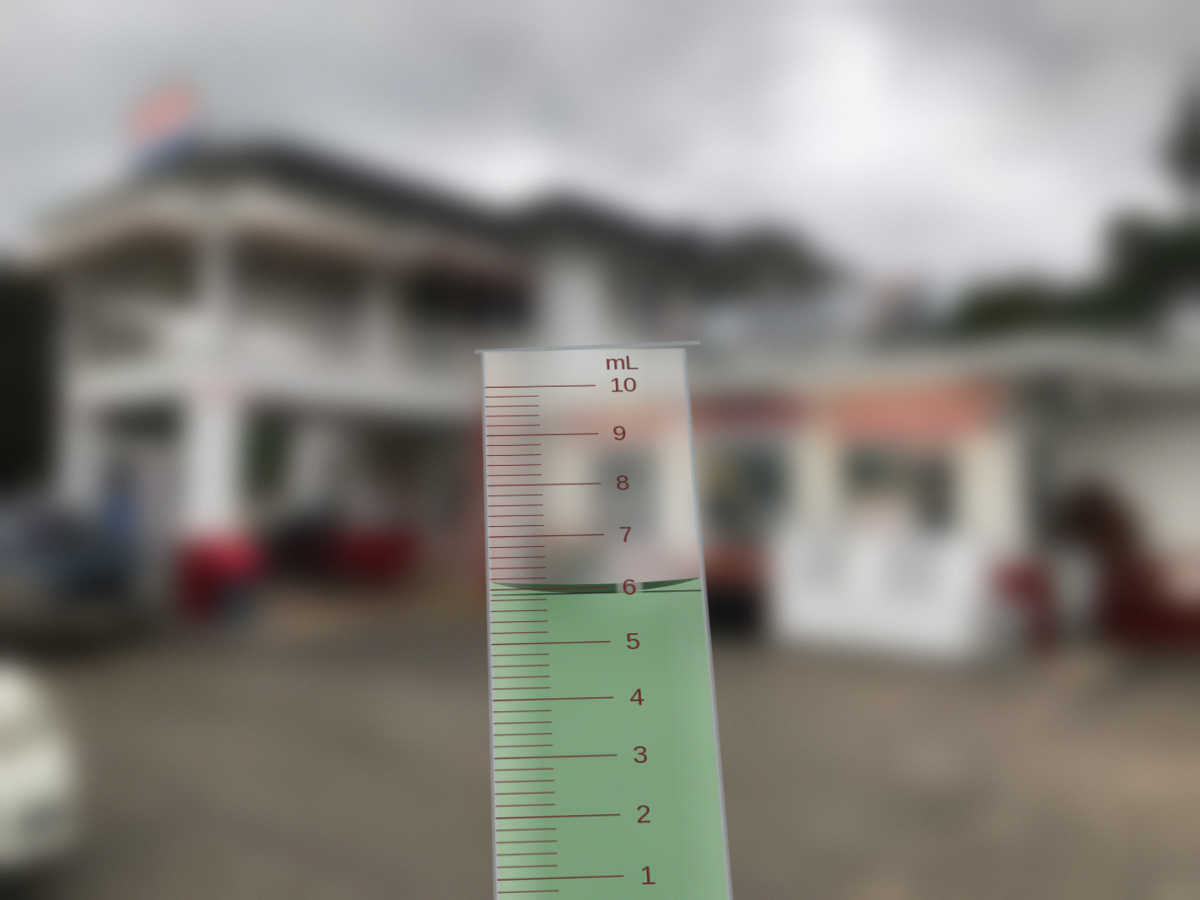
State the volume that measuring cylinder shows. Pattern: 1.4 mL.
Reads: 5.9 mL
